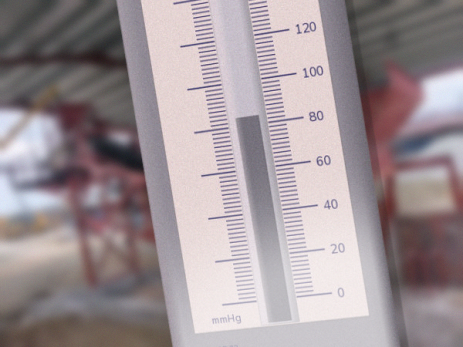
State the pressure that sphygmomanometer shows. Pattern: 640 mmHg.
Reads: 84 mmHg
